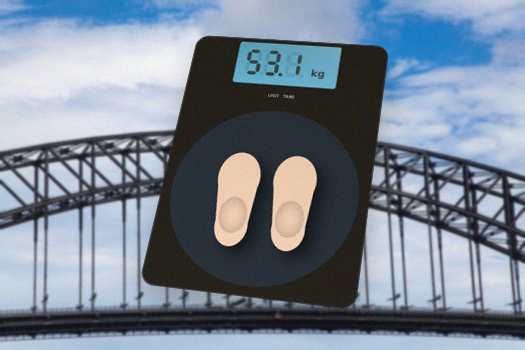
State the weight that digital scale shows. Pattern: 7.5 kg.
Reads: 53.1 kg
